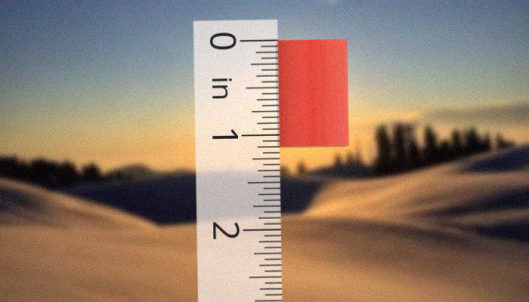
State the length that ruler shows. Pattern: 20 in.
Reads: 1.125 in
